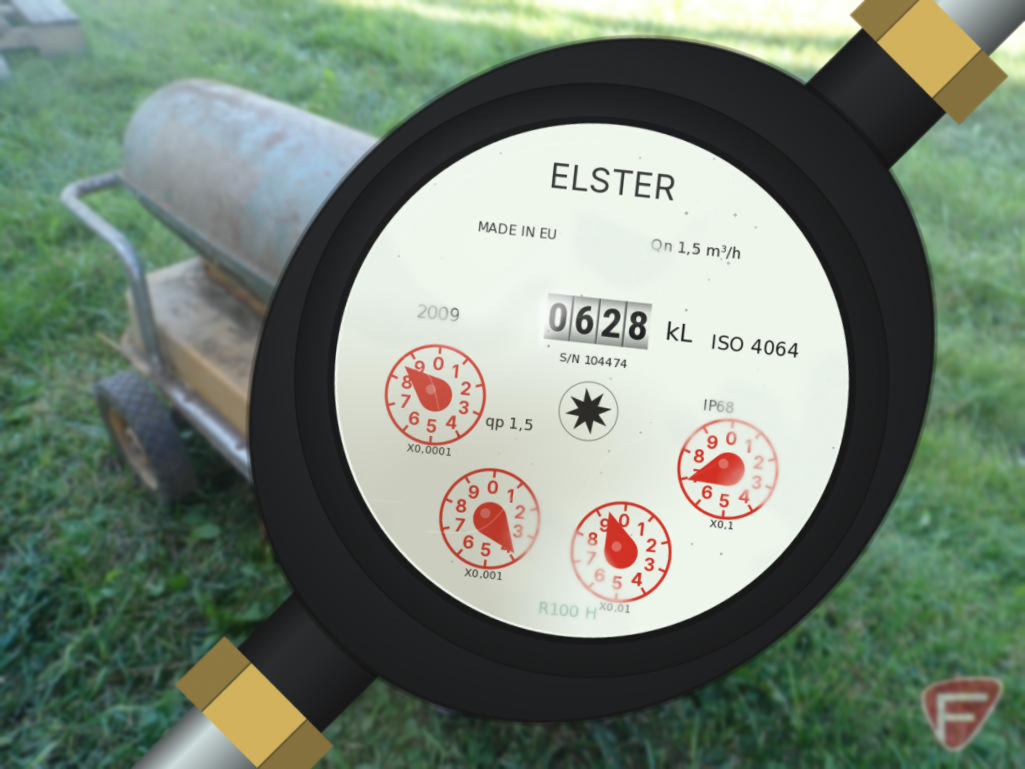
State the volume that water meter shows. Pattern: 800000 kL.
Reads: 628.6938 kL
